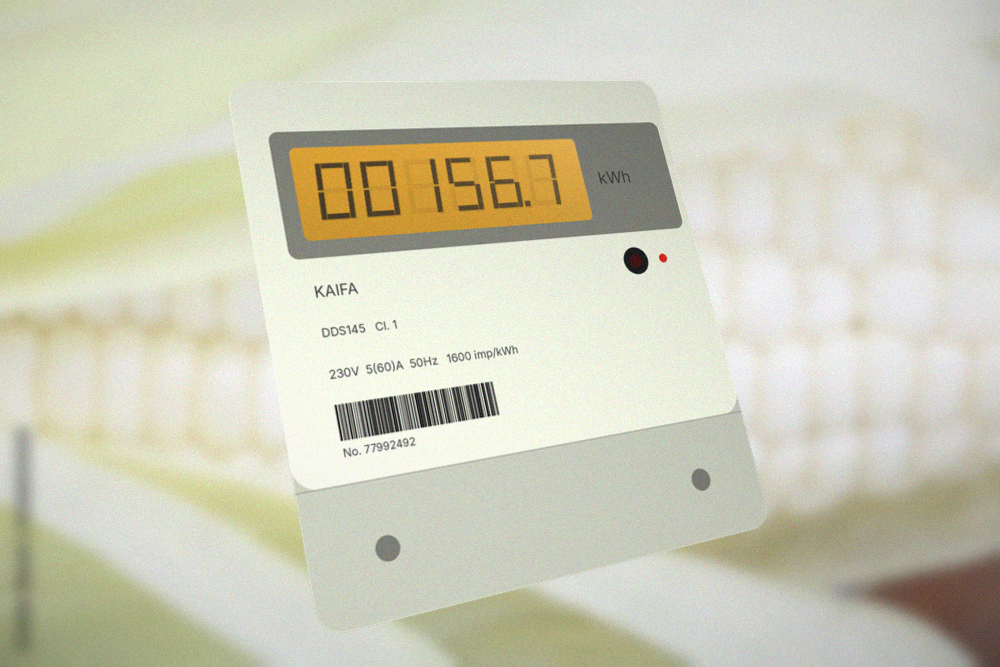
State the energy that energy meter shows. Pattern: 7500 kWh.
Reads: 156.7 kWh
